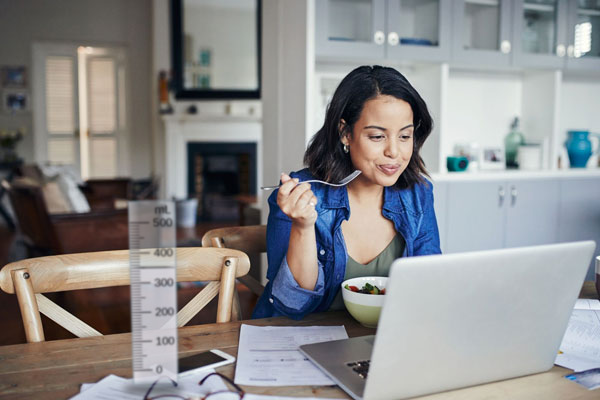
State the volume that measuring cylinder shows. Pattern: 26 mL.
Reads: 350 mL
